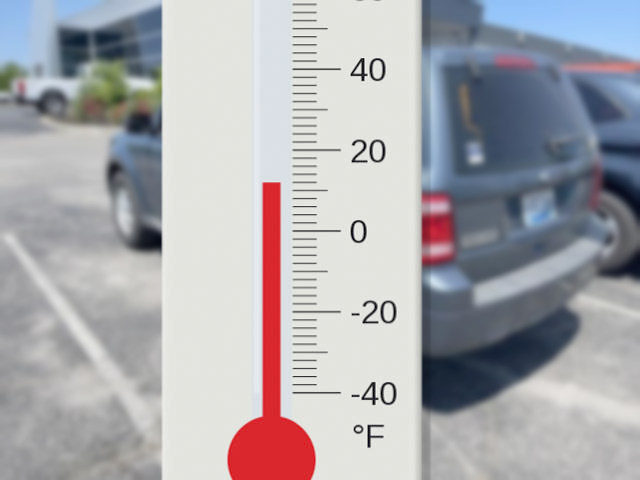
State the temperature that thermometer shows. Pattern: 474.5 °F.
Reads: 12 °F
